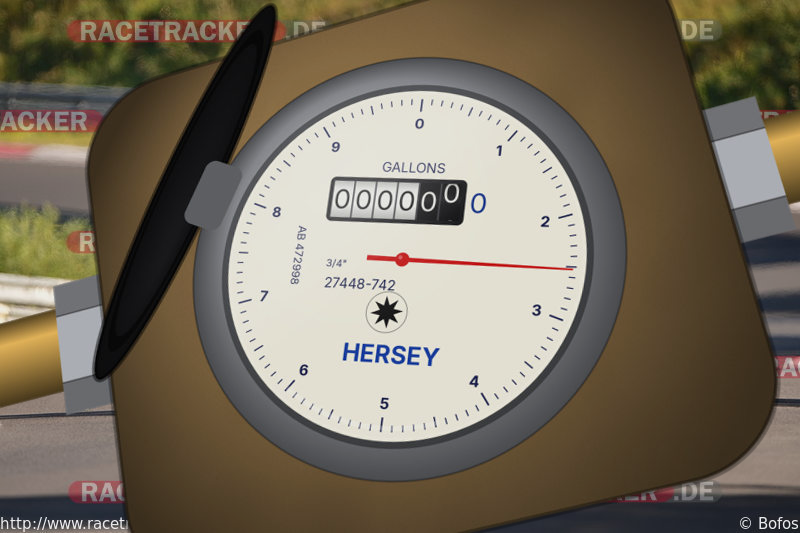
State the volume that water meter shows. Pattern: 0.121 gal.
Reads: 2.5 gal
